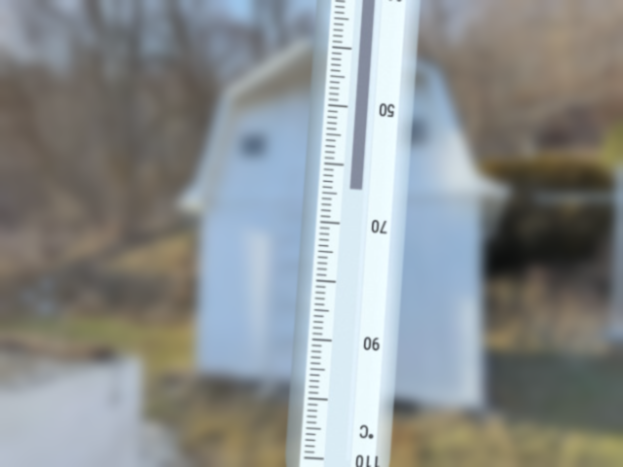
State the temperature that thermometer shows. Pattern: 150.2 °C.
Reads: 64 °C
